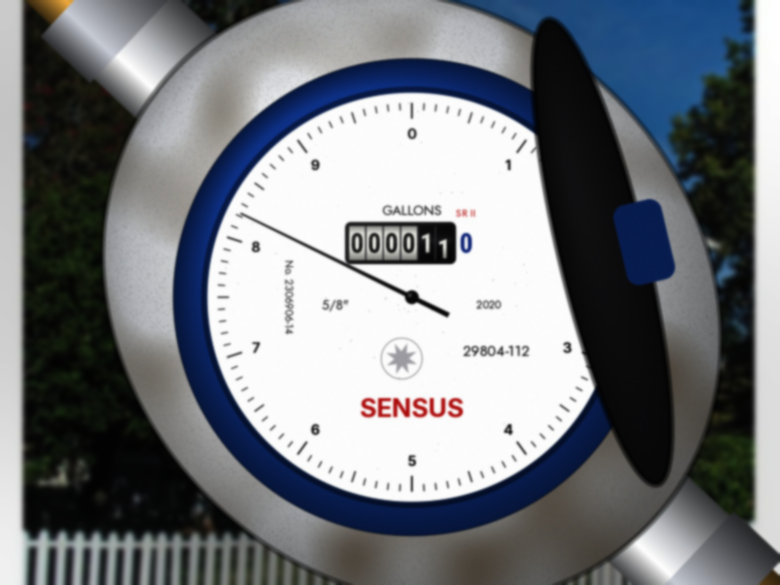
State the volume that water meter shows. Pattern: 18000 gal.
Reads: 108.2 gal
